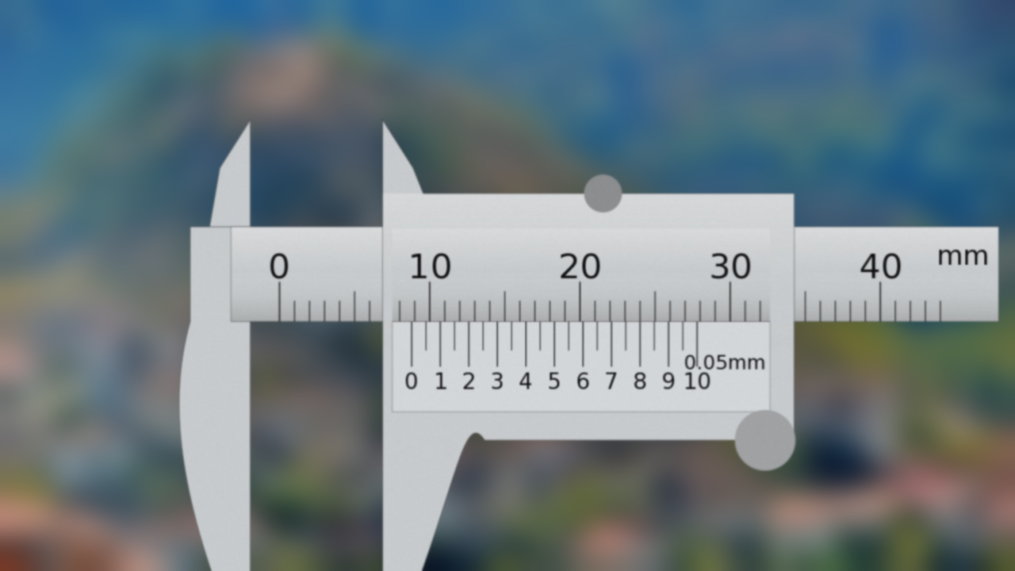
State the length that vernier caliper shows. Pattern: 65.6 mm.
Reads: 8.8 mm
